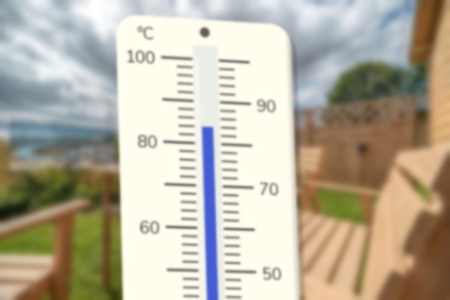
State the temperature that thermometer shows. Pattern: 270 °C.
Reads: 84 °C
